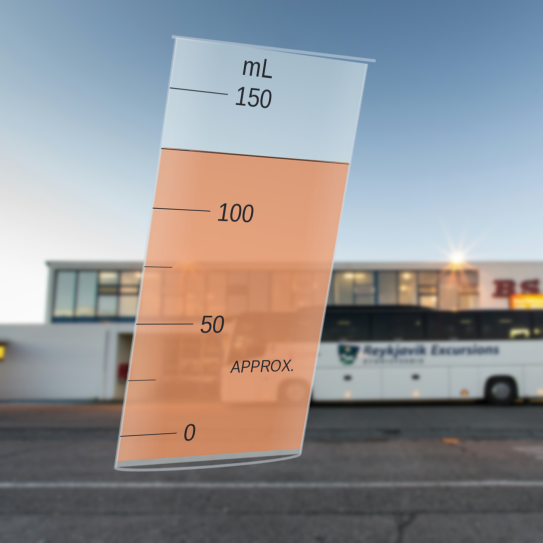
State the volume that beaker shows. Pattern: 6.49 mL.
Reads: 125 mL
